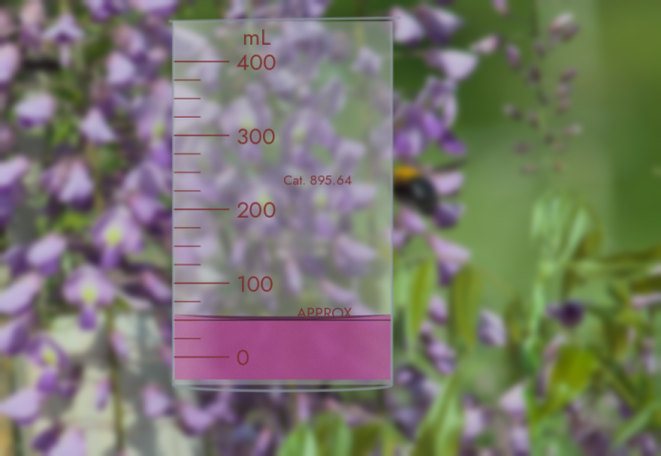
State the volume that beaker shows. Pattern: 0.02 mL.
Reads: 50 mL
